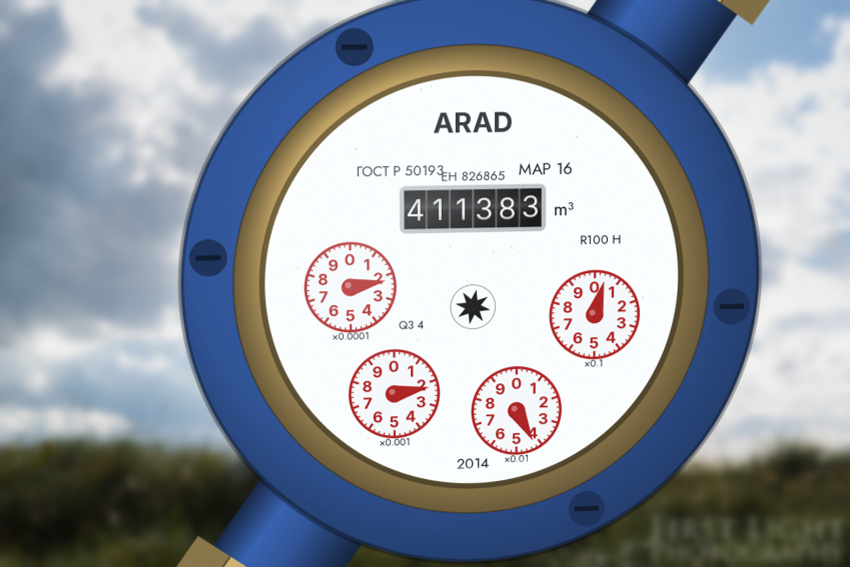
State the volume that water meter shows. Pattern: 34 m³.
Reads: 411383.0422 m³
